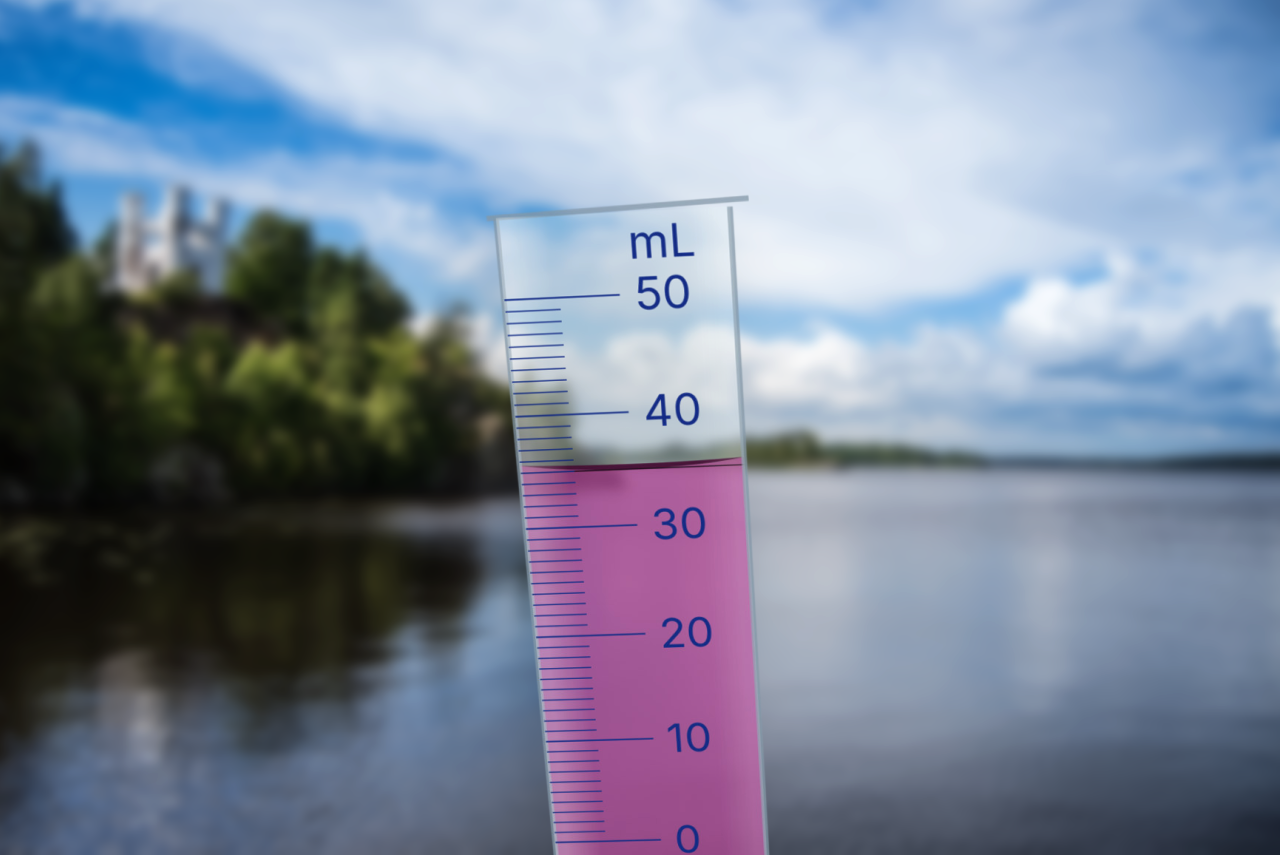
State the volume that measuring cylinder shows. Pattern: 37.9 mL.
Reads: 35 mL
